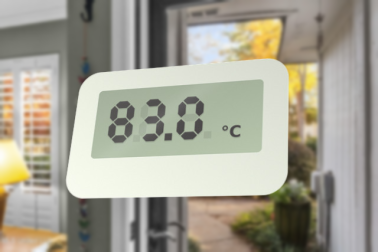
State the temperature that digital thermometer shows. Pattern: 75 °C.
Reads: 83.0 °C
